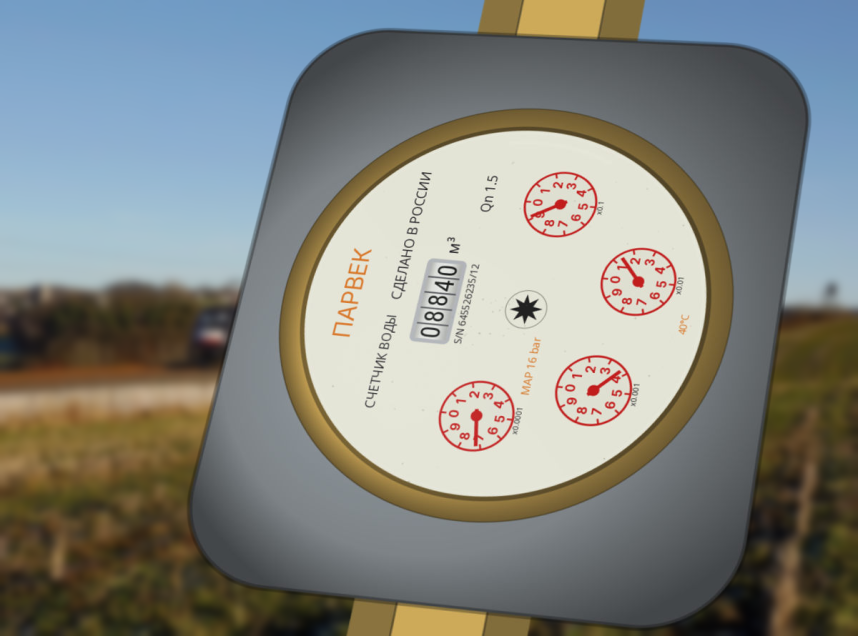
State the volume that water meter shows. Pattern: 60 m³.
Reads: 8839.9137 m³
